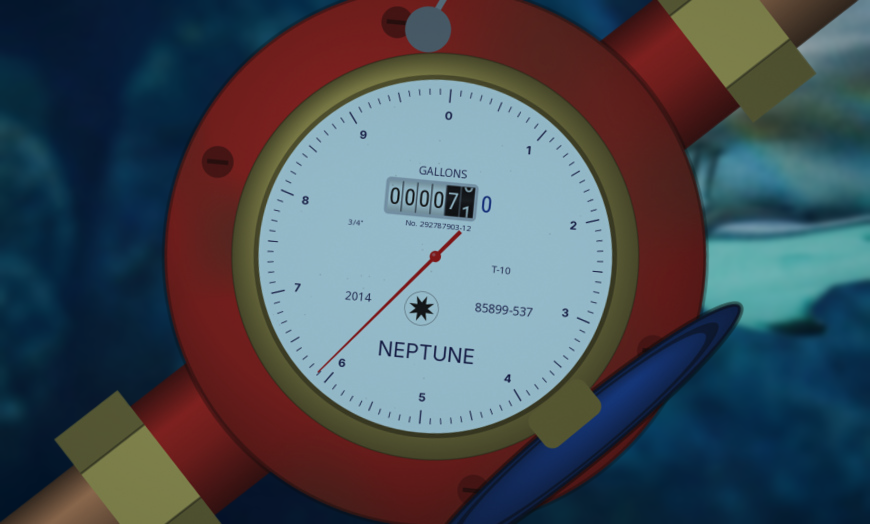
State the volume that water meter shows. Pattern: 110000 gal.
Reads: 706.1 gal
